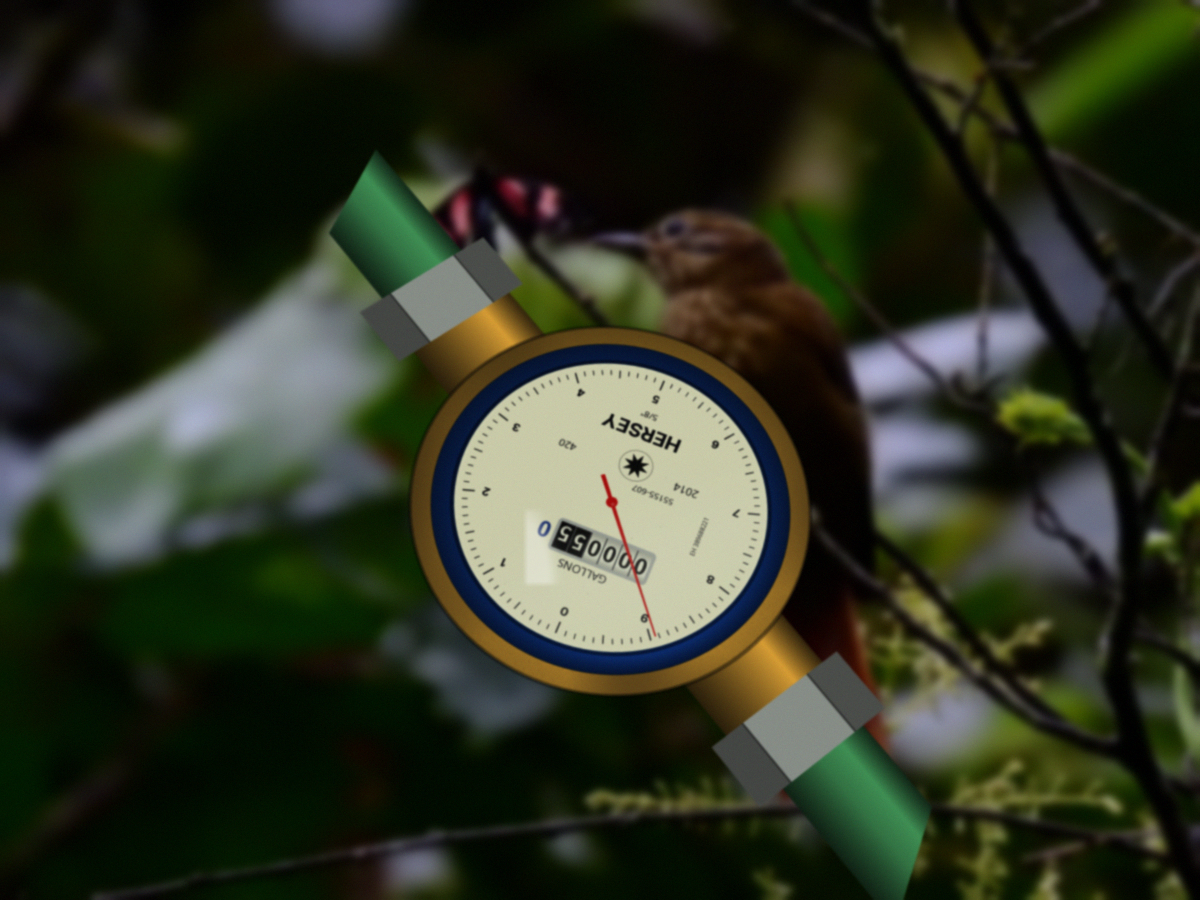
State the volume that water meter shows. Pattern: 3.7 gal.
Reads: 548.9 gal
